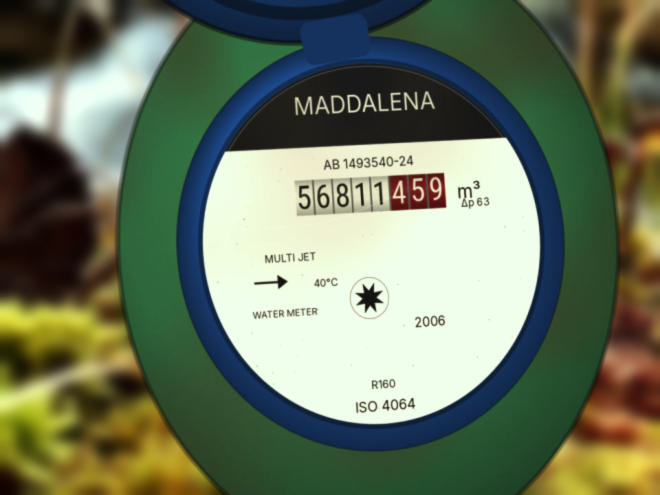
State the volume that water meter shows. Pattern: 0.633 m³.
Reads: 56811.459 m³
